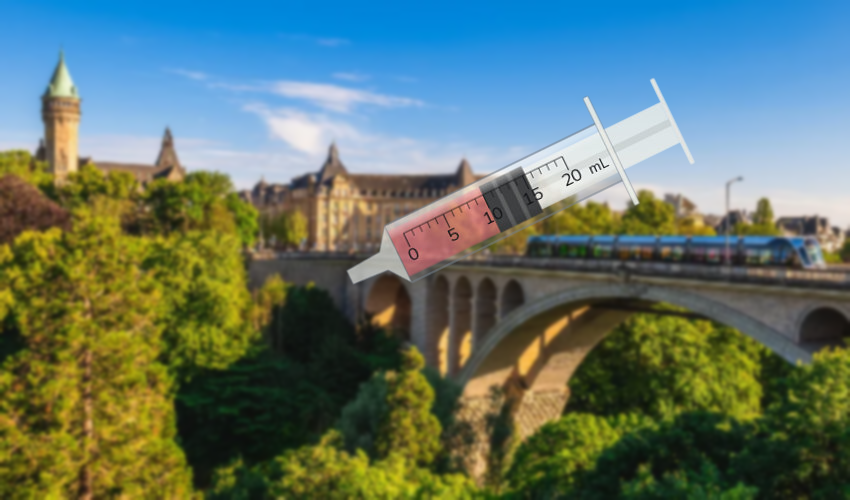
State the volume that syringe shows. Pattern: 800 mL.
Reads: 10 mL
